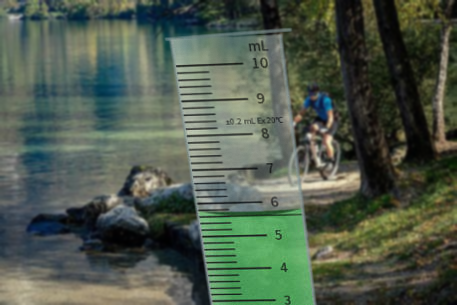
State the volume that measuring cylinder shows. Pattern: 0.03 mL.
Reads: 5.6 mL
